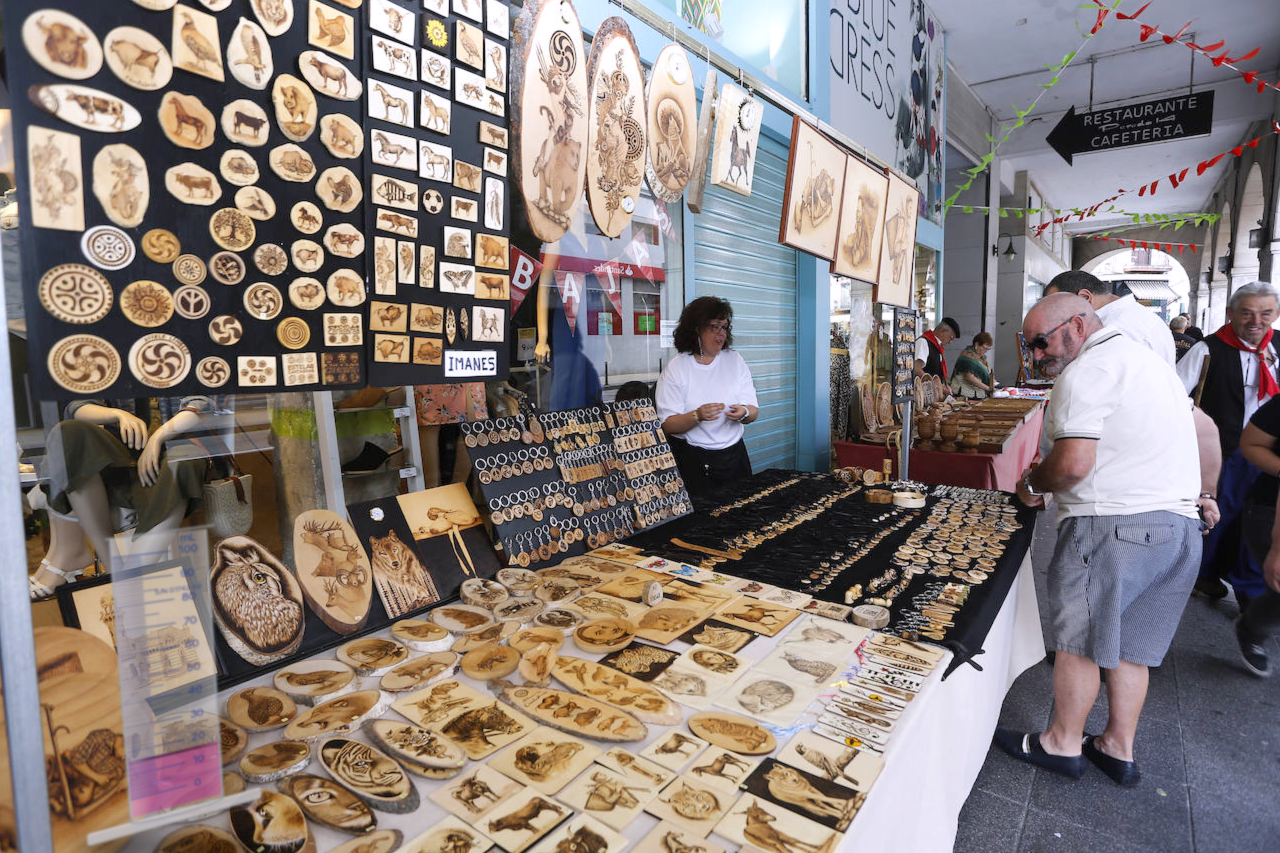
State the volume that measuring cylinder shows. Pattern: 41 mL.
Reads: 15 mL
